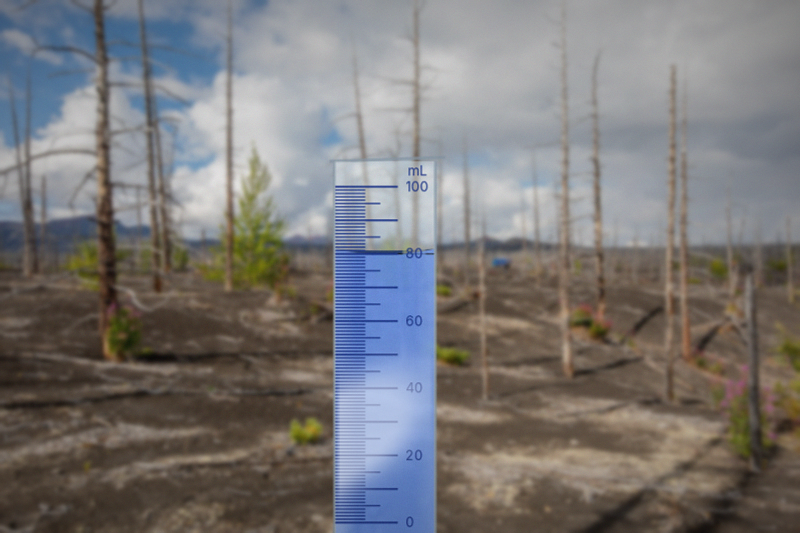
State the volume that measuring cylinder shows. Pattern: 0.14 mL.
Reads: 80 mL
